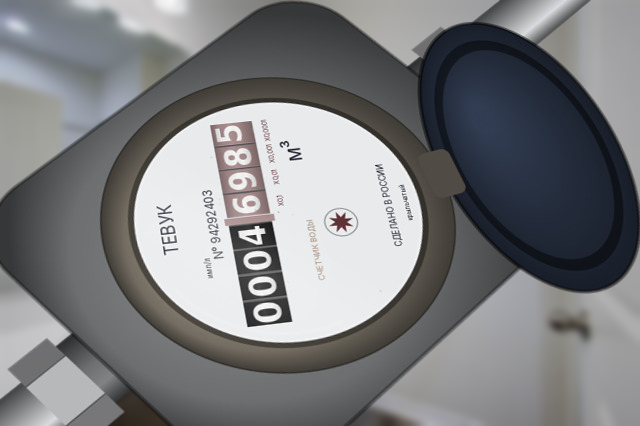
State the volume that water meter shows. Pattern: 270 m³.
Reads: 4.6985 m³
